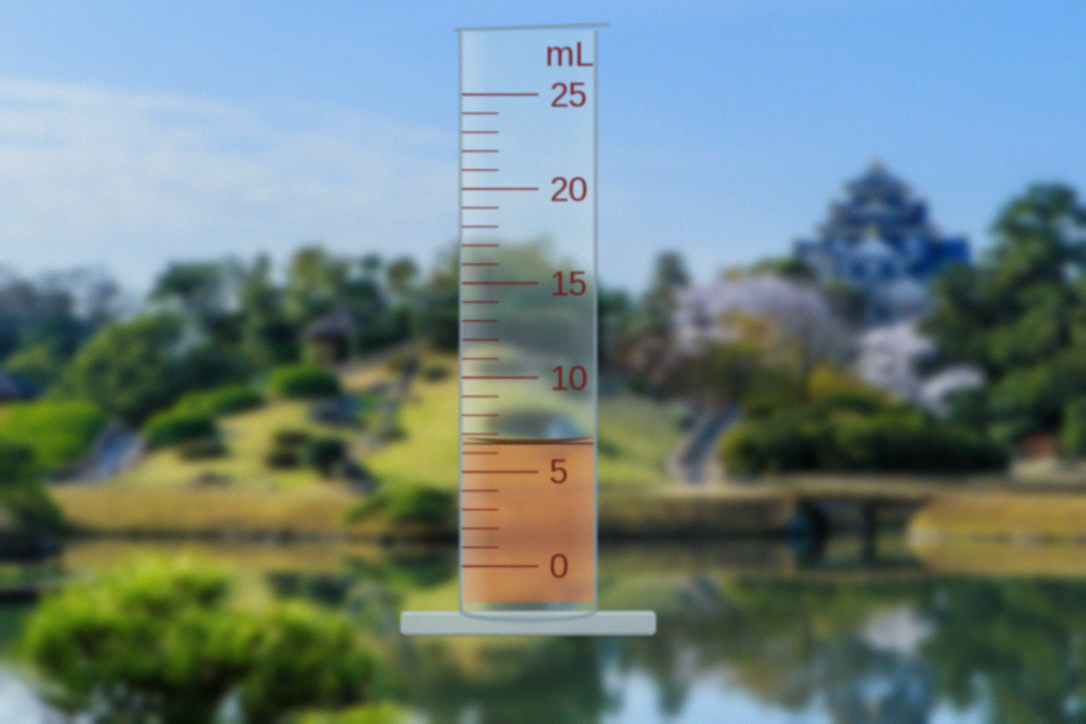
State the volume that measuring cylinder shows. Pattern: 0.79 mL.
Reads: 6.5 mL
